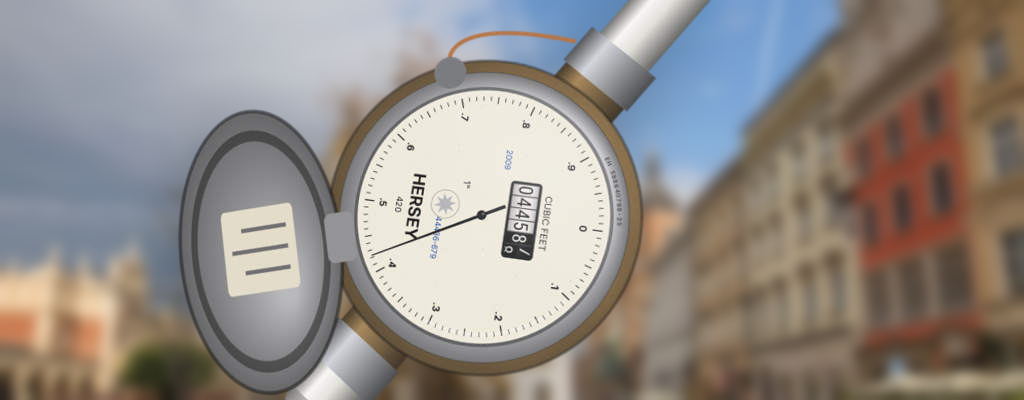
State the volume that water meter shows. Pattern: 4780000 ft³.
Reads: 44587.42 ft³
